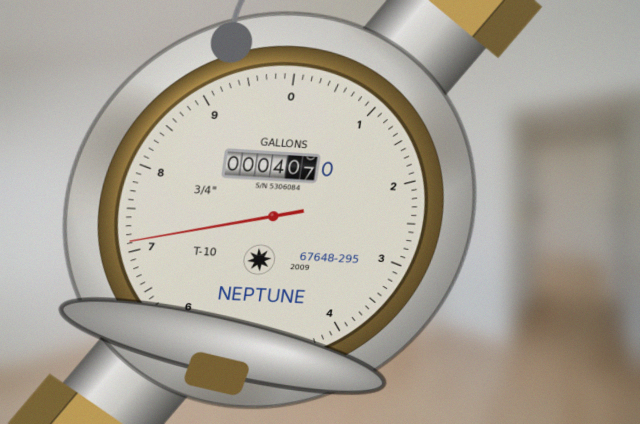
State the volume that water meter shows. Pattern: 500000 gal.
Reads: 4067.1 gal
